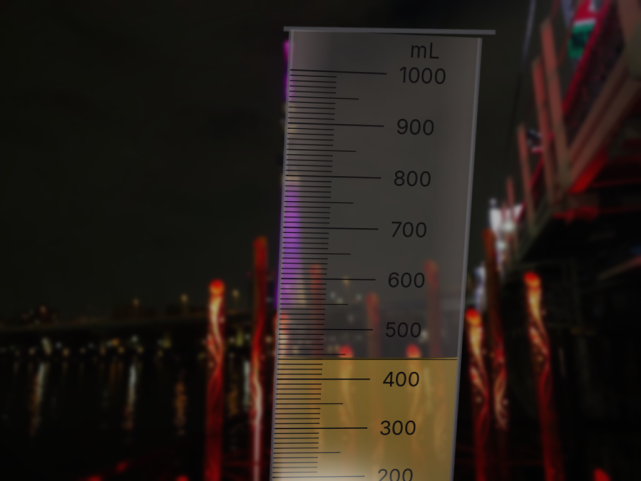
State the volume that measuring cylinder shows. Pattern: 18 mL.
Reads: 440 mL
